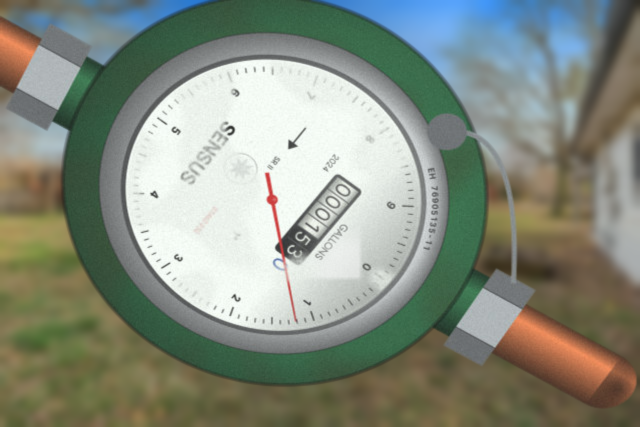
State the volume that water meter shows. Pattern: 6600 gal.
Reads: 1531.2 gal
